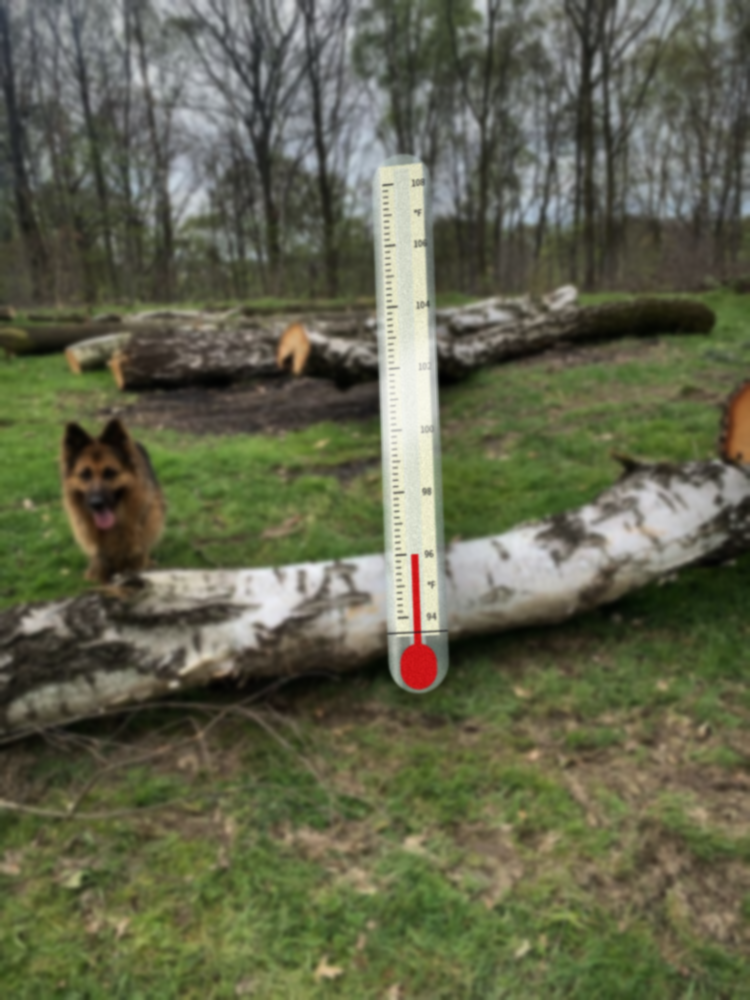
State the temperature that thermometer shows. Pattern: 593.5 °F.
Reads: 96 °F
